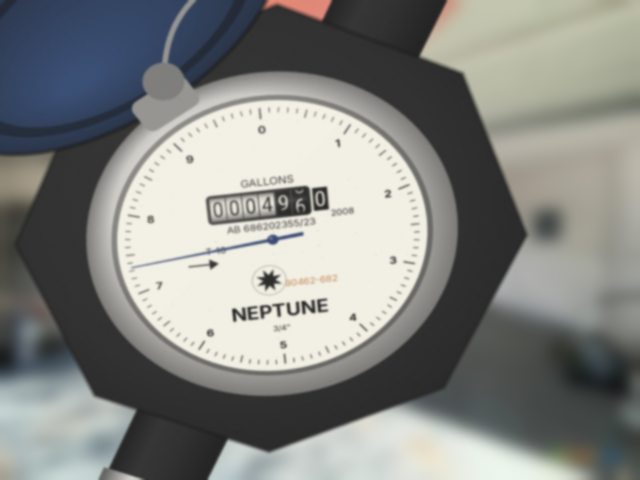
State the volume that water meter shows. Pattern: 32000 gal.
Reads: 4957.3 gal
